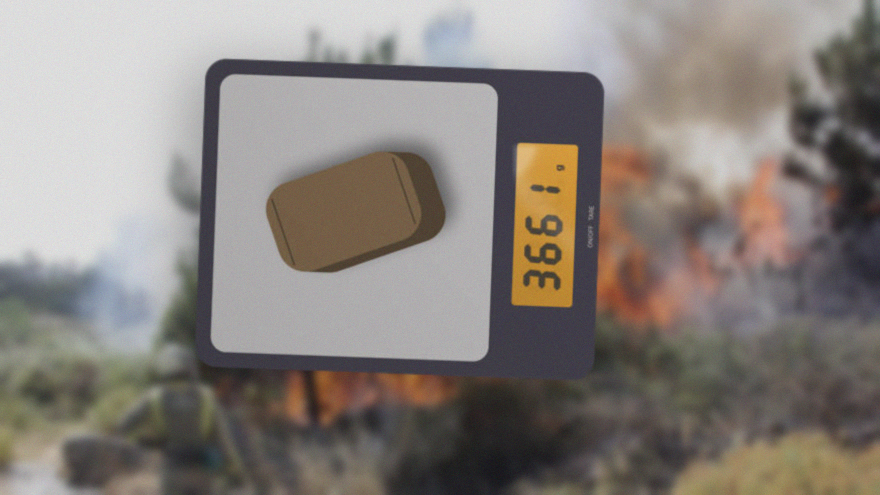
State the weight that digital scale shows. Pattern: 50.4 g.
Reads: 3661 g
